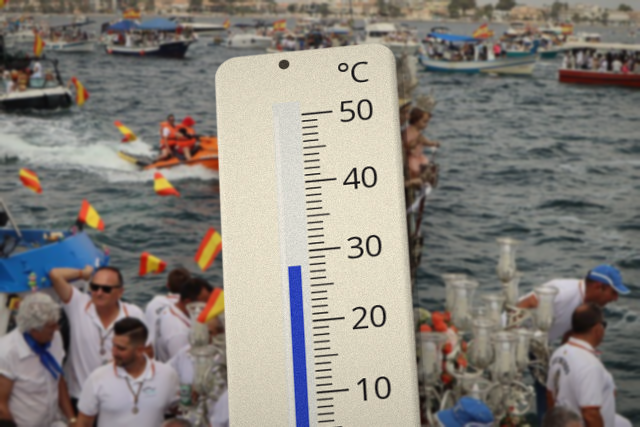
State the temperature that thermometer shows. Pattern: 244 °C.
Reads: 28 °C
